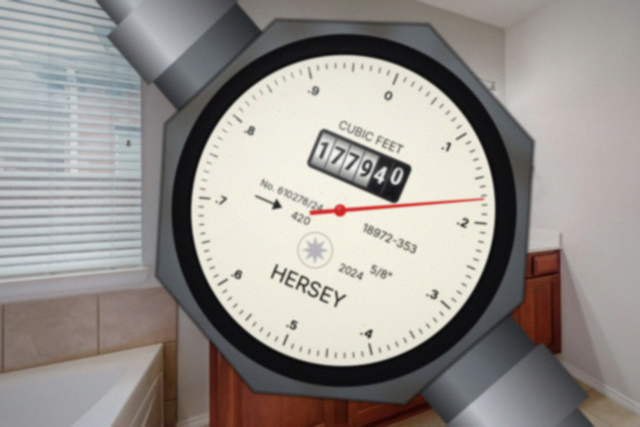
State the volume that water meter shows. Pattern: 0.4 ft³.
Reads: 177940.17 ft³
